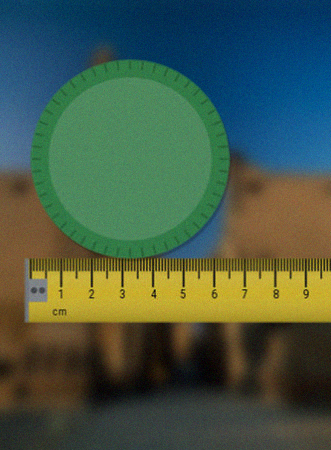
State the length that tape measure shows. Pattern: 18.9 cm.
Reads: 6.5 cm
